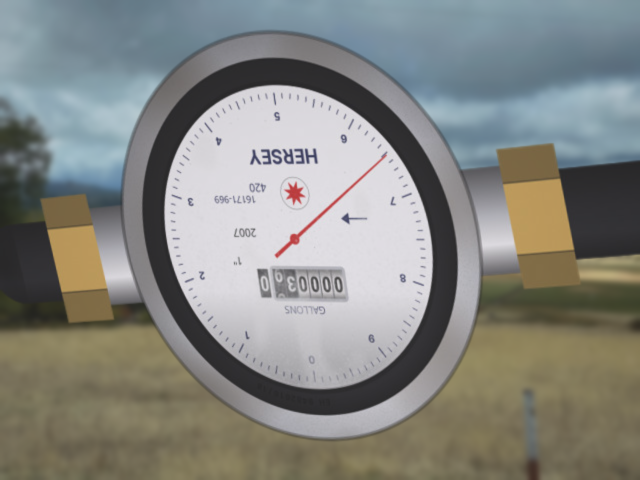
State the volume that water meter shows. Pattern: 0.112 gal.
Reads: 386.5 gal
